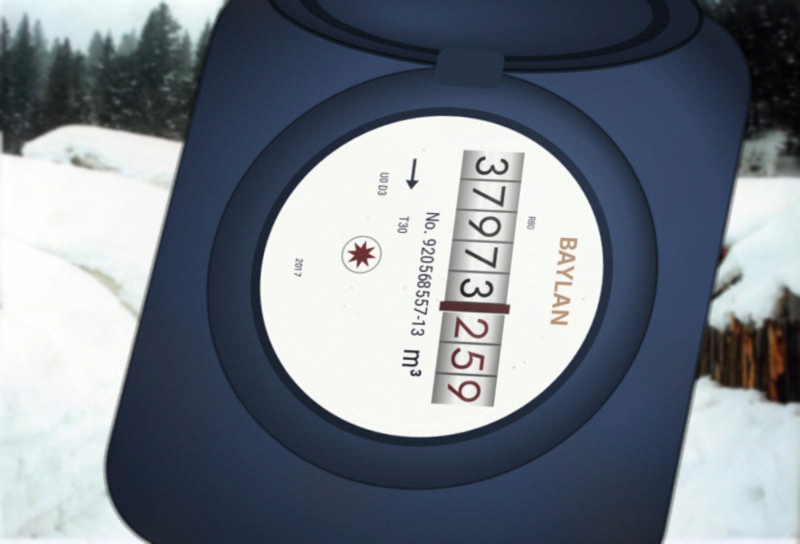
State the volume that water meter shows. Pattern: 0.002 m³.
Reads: 37973.259 m³
